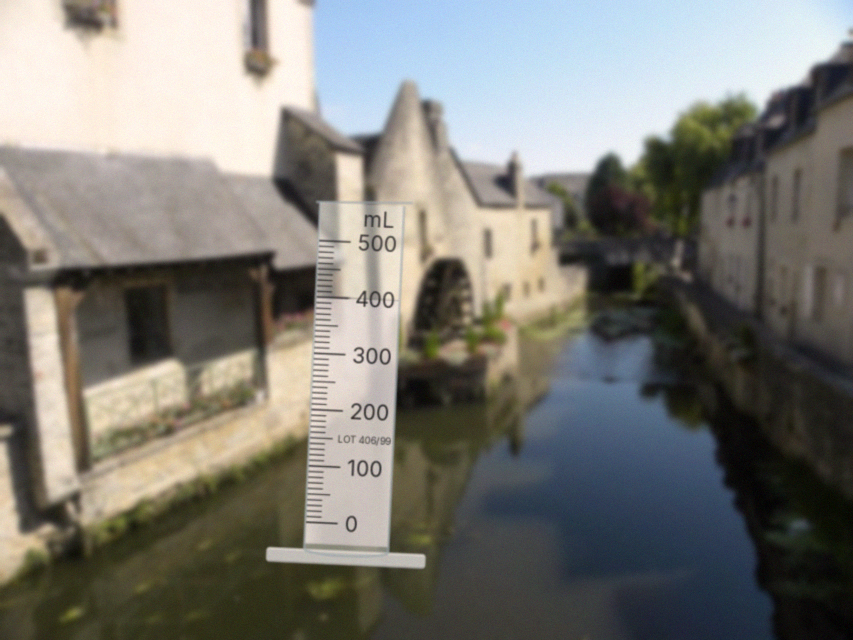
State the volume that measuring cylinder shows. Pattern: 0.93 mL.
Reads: 400 mL
